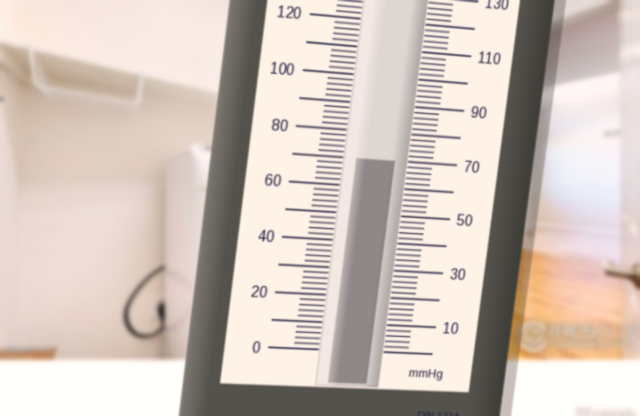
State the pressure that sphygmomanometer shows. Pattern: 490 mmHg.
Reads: 70 mmHg
